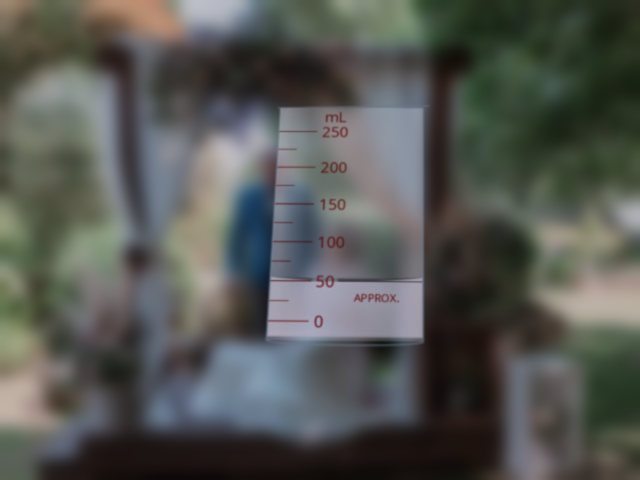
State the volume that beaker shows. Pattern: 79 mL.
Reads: 50 mL
